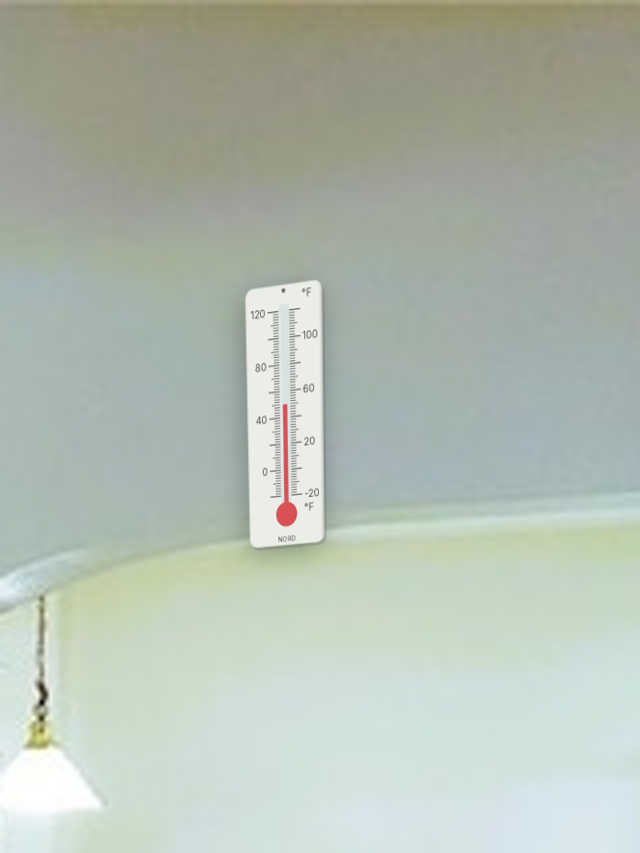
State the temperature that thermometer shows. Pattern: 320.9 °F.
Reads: 50 °F
